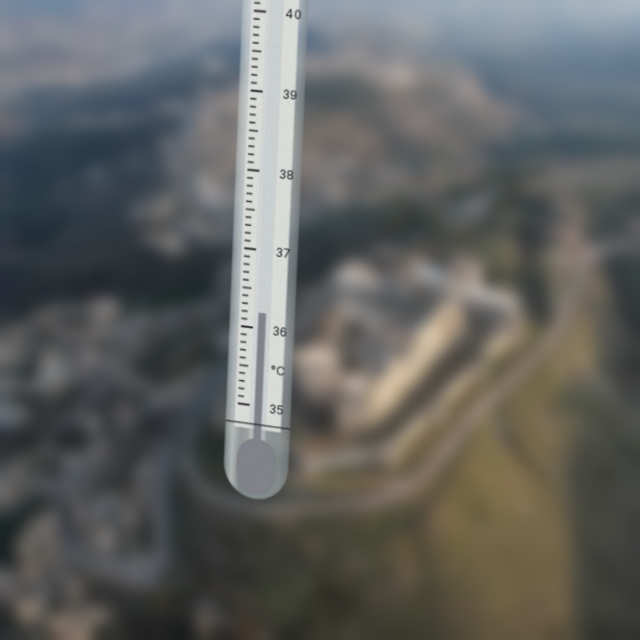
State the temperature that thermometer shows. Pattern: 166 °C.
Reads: 36.2 °C
